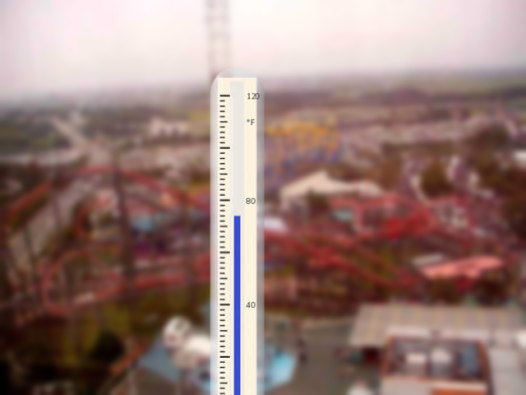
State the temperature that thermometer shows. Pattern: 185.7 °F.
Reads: 74 °F
